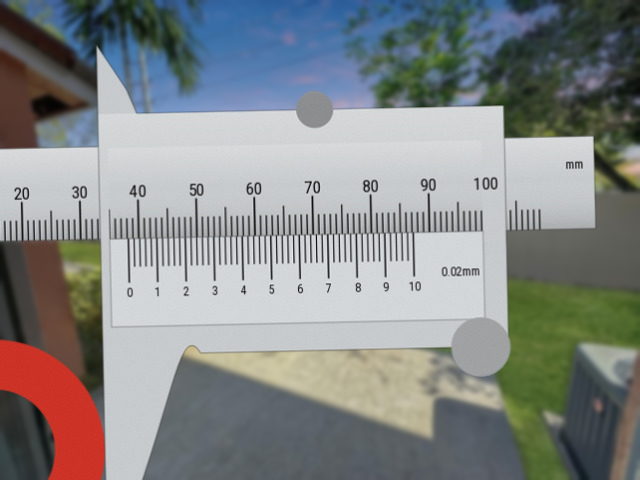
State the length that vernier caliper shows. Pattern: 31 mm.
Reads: 38.2 mm
